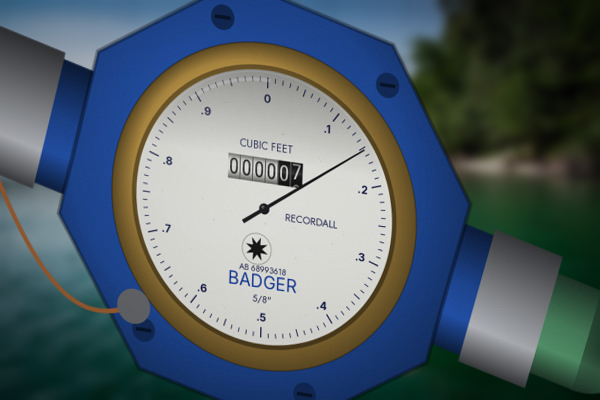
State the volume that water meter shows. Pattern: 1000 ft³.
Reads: 7.15 ft³
